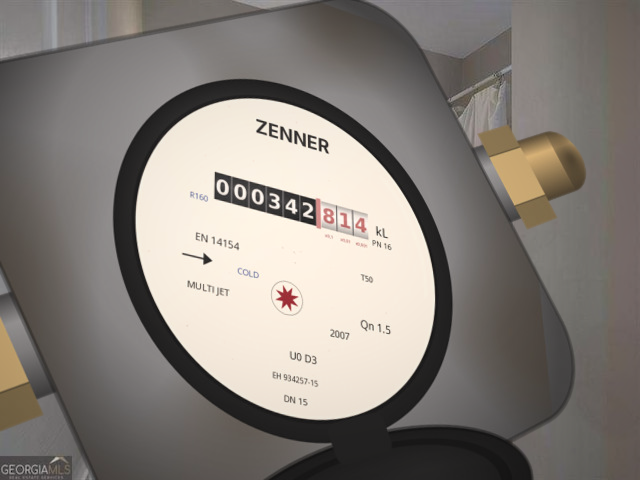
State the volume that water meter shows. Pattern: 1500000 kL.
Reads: 342.814 kL
